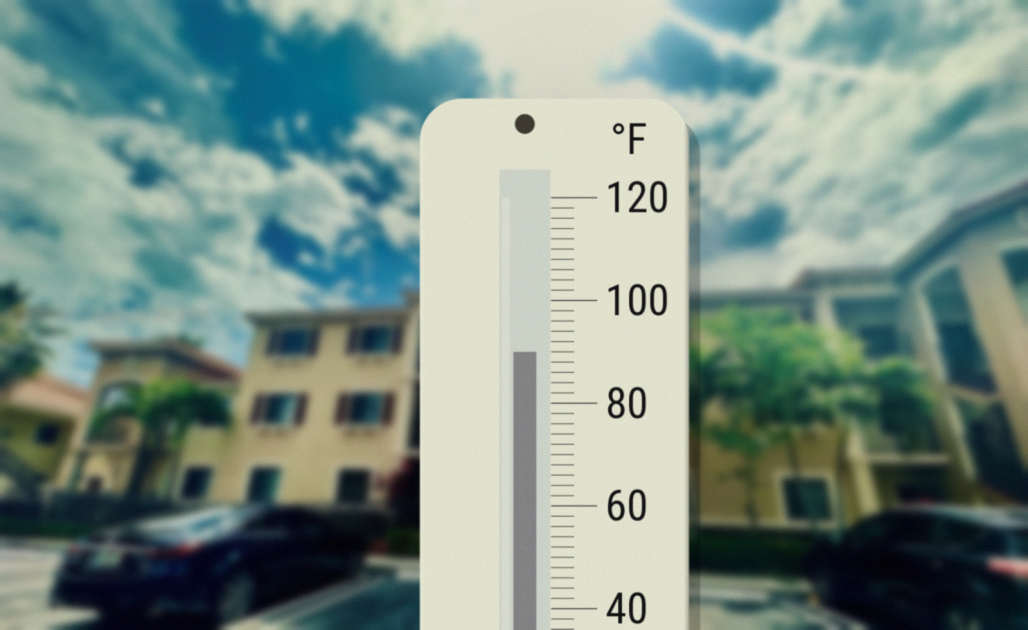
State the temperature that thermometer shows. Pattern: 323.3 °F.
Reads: 90 °F
